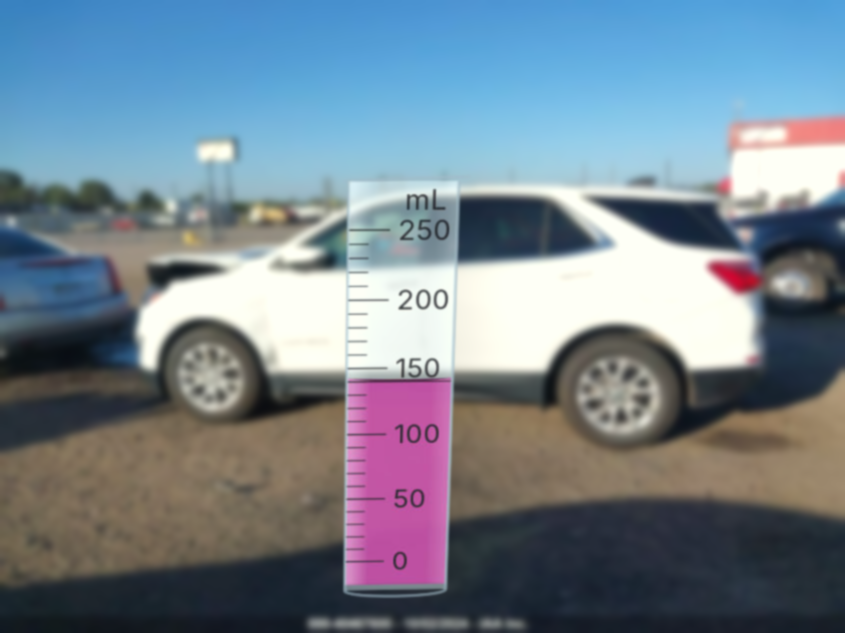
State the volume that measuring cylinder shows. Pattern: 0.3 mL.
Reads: 140 mL
